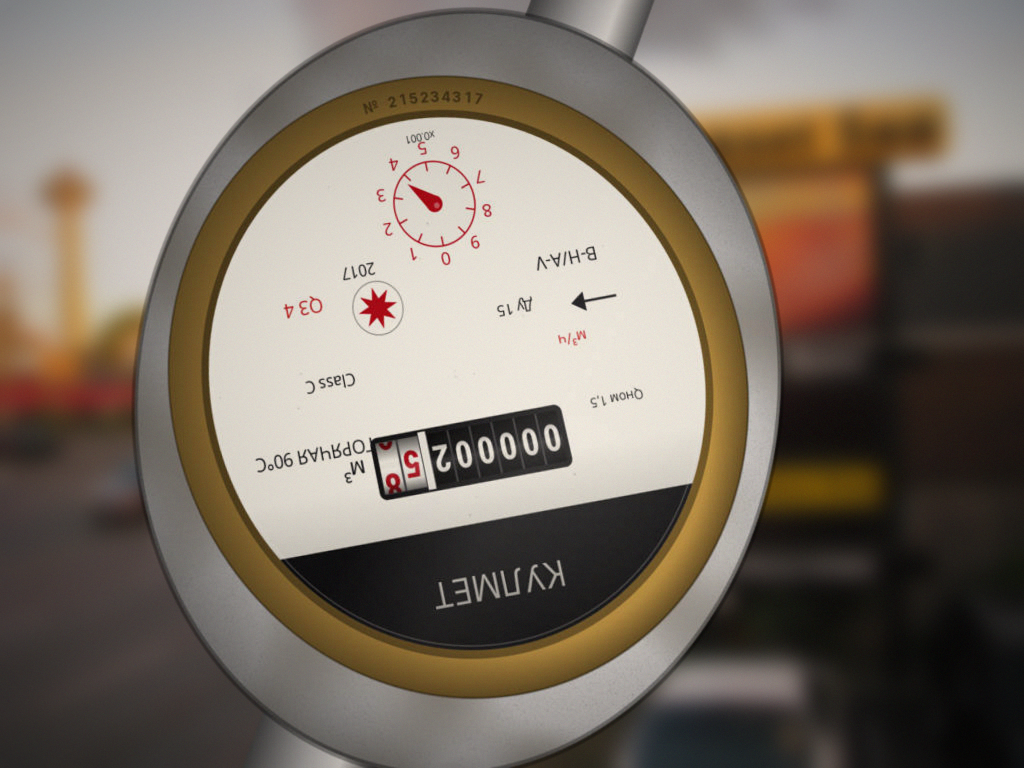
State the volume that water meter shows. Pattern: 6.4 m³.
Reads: 2.583 m³
